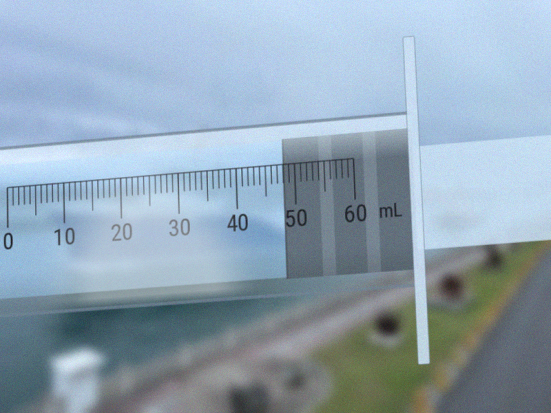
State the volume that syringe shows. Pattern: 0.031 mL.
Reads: 48 mL
